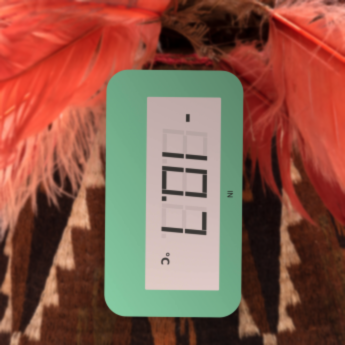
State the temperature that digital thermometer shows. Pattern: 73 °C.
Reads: -10.7 °C
